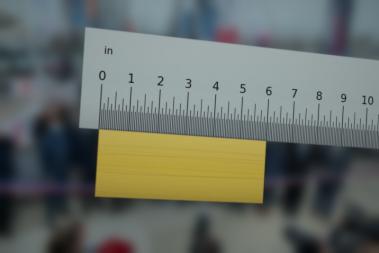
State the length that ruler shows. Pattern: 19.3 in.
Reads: 6 in
